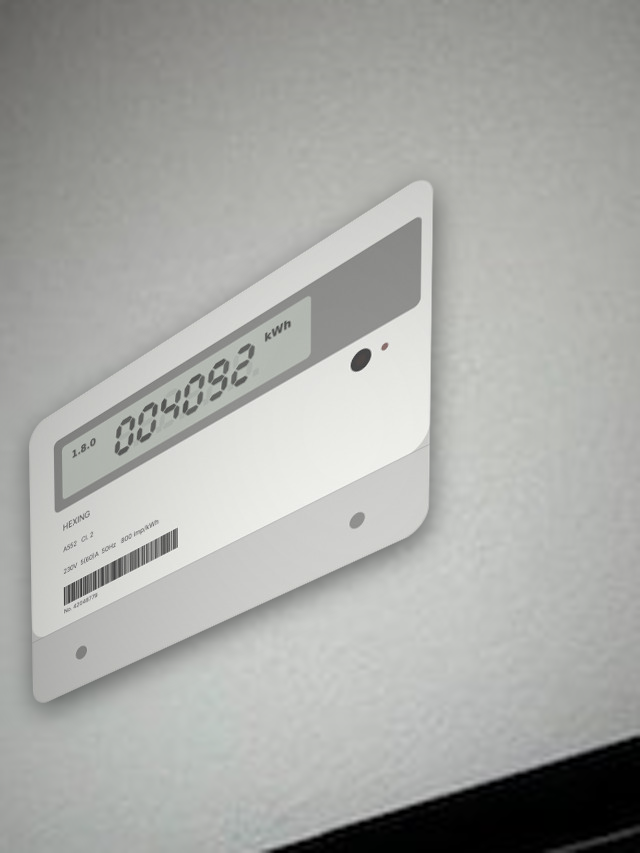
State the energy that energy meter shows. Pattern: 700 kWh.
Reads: 4092 kWh
